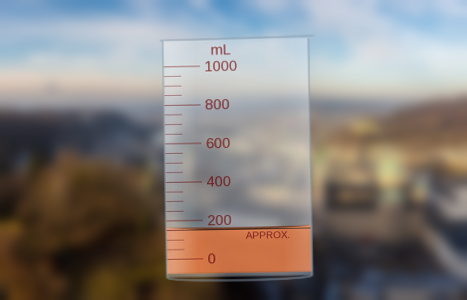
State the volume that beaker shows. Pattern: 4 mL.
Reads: 150 mL
